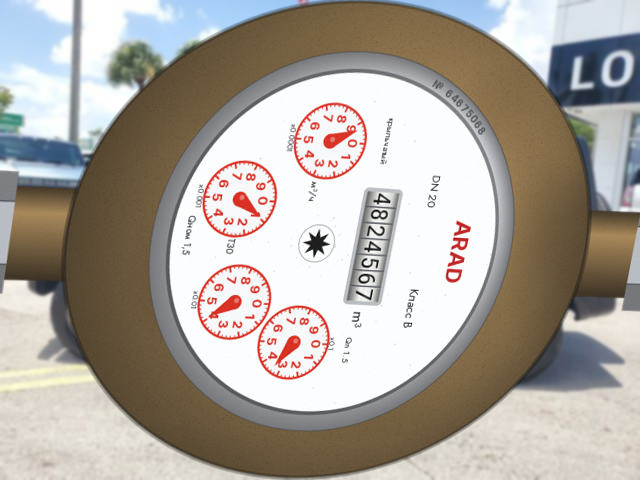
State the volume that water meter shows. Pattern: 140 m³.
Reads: 4824567.3409 m³
